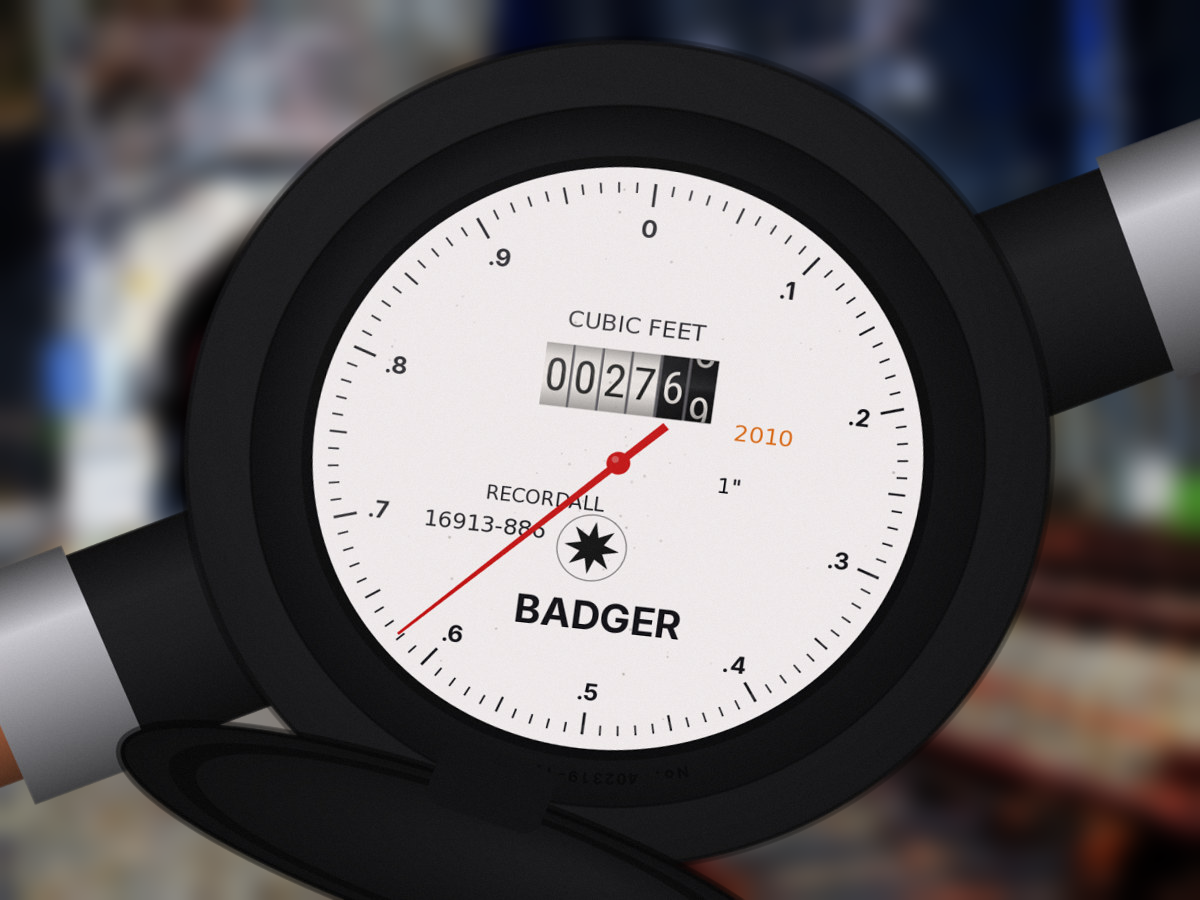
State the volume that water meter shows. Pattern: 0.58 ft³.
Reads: 2768.62 ft³
